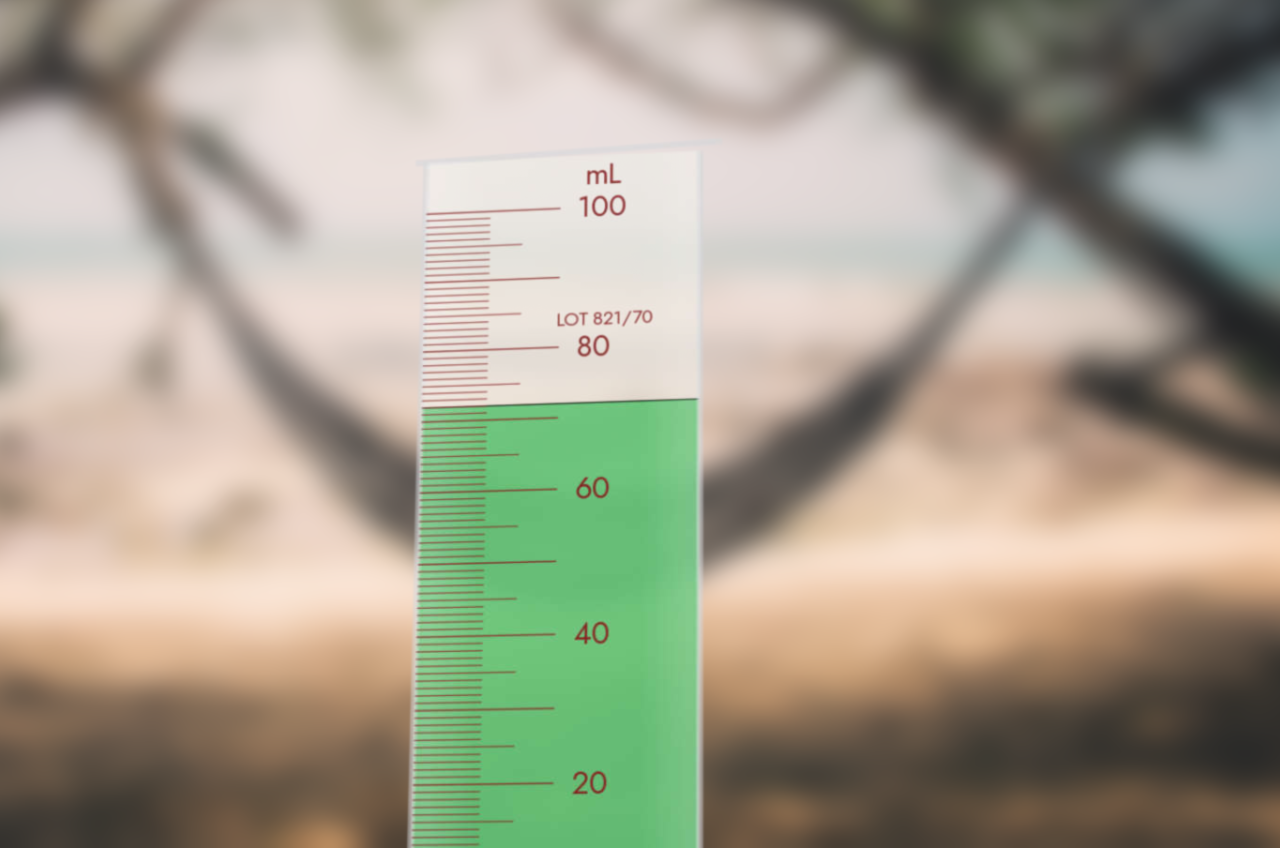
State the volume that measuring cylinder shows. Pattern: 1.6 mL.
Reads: 72 mL
